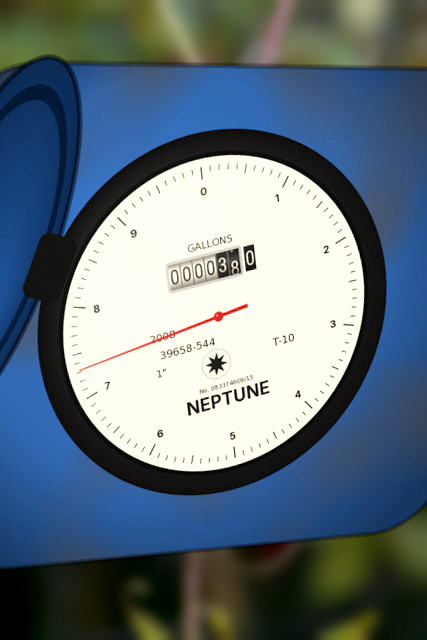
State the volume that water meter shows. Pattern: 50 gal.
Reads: 377.3 gal
